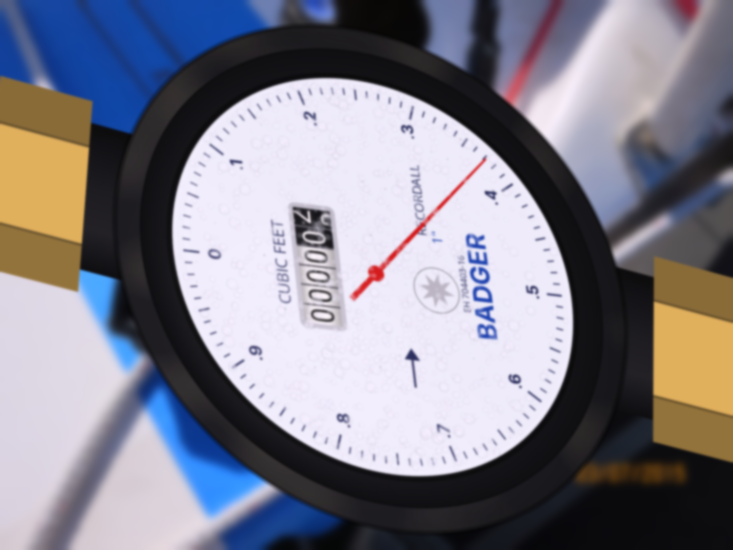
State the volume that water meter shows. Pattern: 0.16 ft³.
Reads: 2.37 ft³
